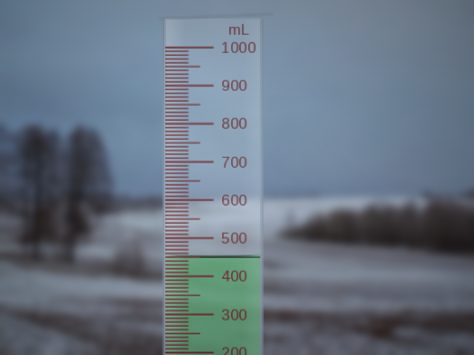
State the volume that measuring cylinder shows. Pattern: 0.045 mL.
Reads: 450 mL
